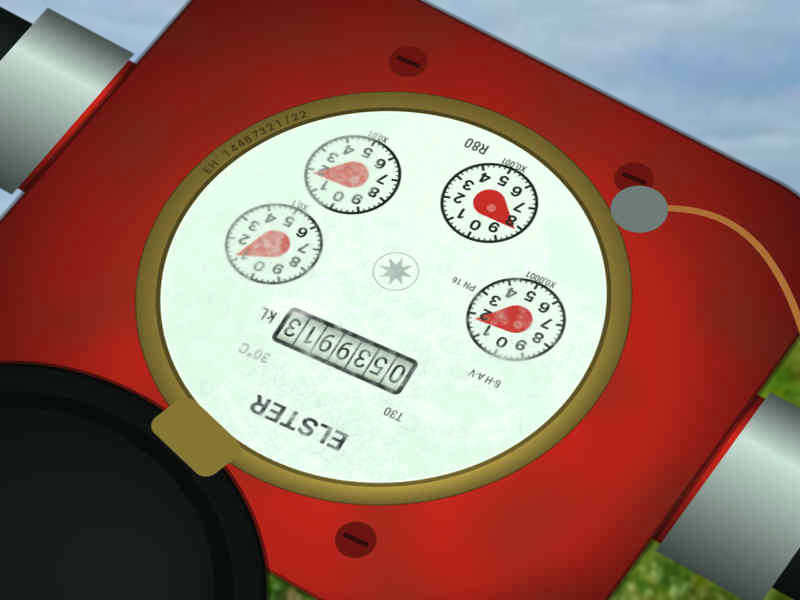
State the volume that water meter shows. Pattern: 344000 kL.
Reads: 539913.1181 kL
